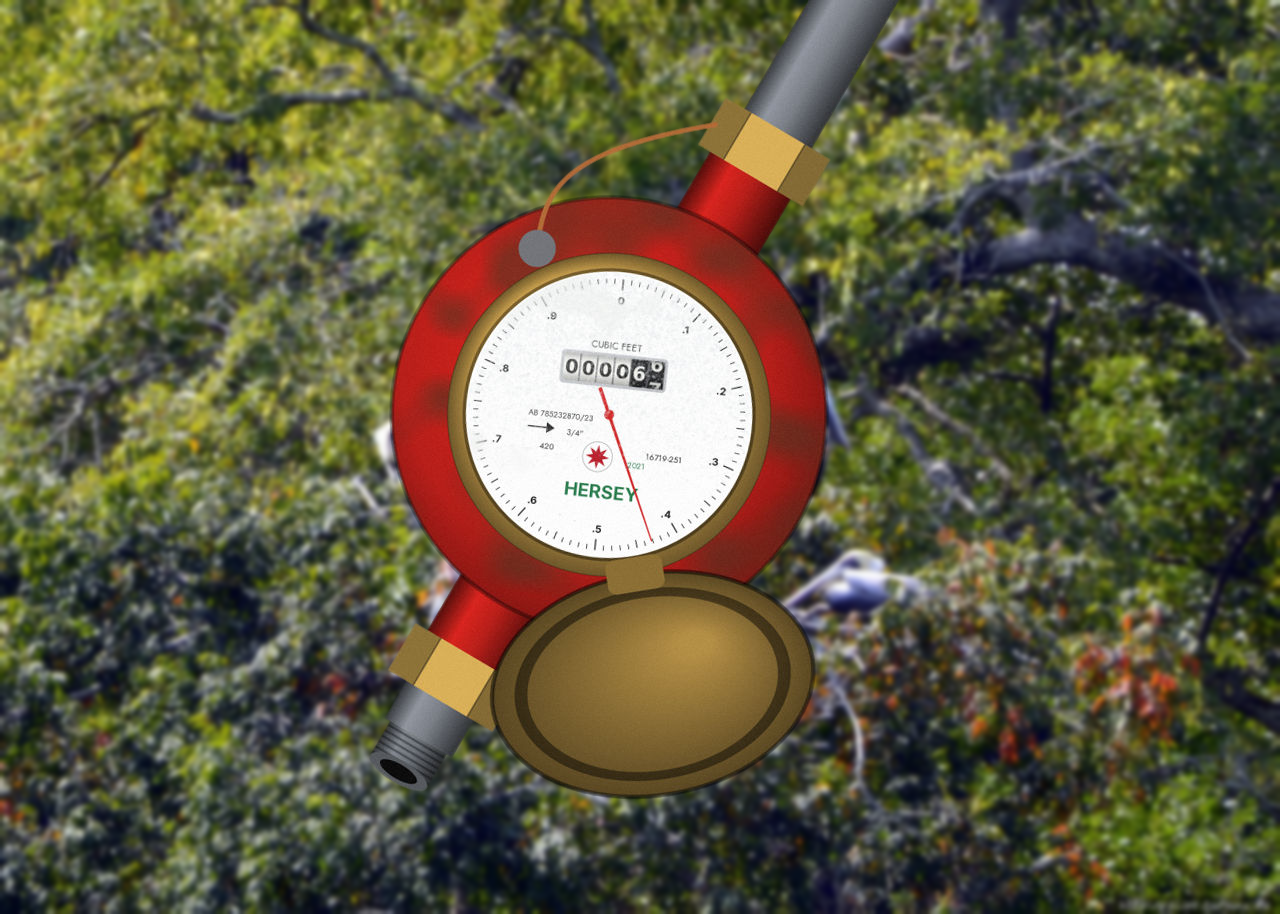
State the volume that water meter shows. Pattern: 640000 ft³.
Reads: 66.43 ft³
